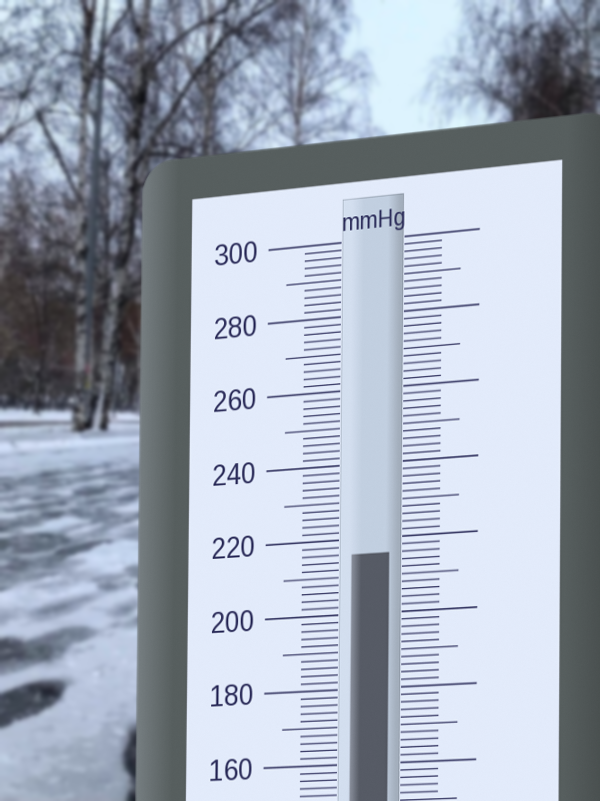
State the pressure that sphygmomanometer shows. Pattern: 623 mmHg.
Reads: 216 mmHg
